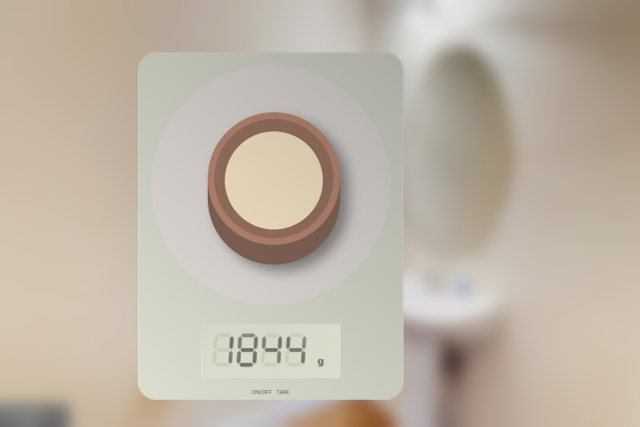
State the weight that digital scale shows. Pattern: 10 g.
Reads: 1844 g
